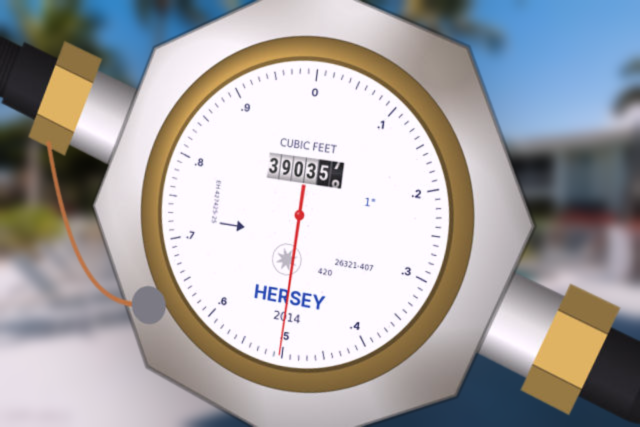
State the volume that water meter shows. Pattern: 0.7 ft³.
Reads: 390357.50 ft³
